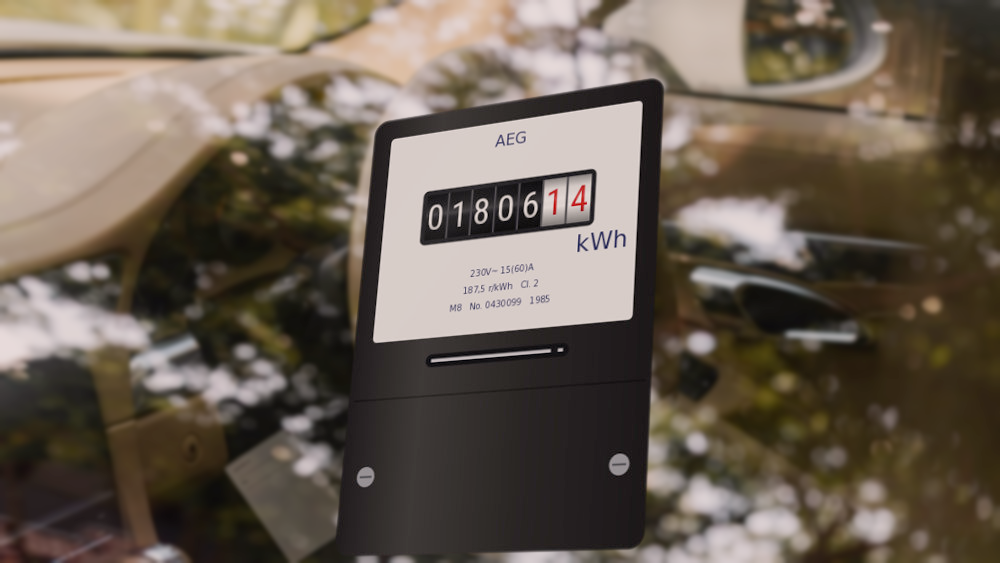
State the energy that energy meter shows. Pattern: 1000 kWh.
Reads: 1806.14 kWh
